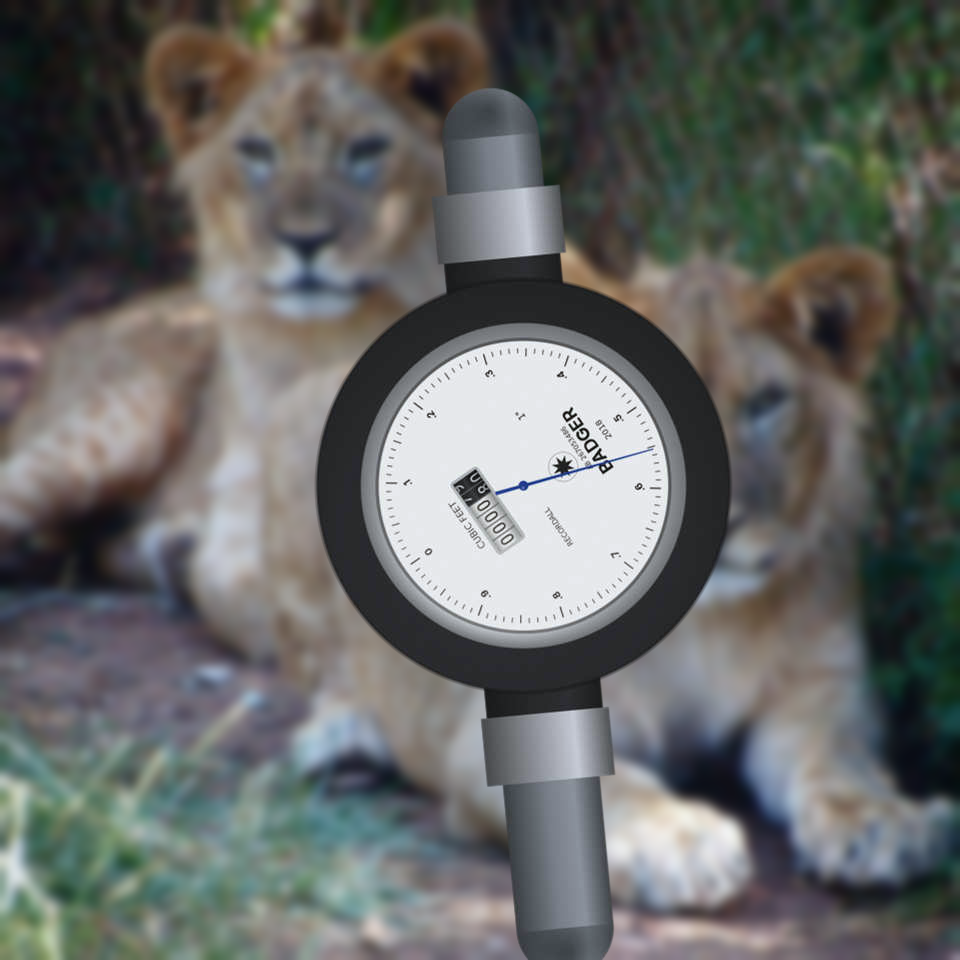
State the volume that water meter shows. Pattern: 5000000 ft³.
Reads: 79.55 ft³
